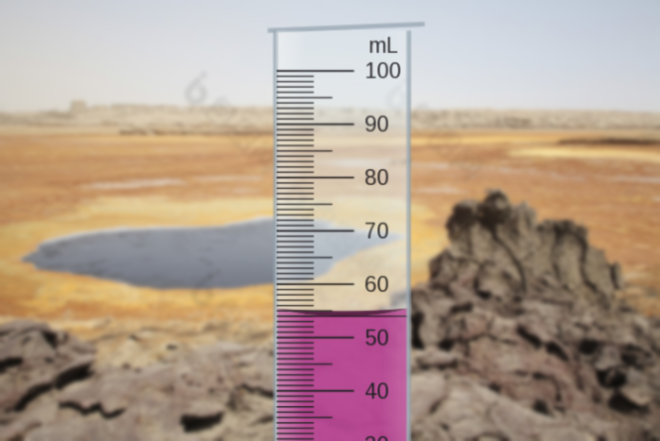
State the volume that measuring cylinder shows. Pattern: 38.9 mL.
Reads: 54 mL
